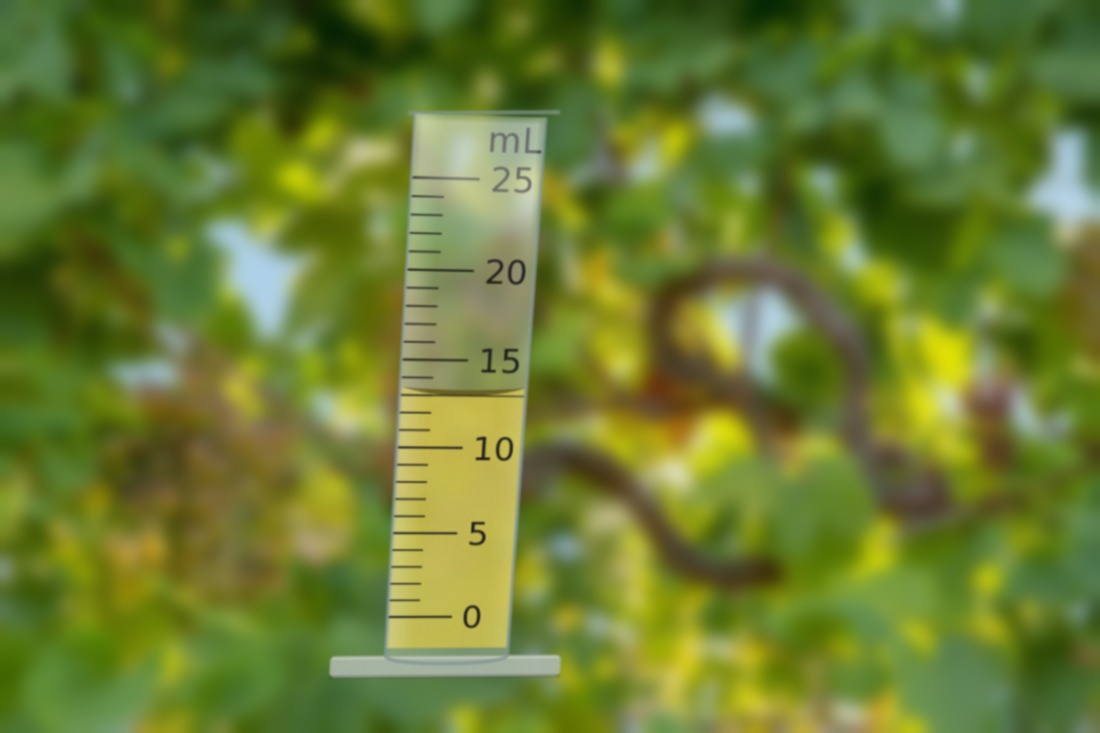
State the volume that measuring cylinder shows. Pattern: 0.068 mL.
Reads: 13 mL
